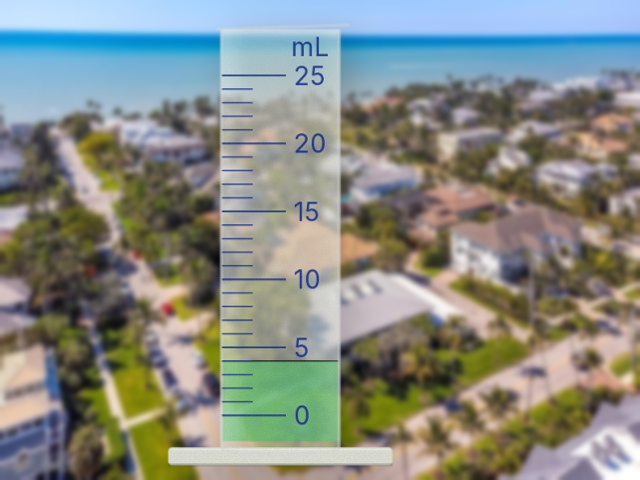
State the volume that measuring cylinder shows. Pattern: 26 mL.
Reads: 4 mL
